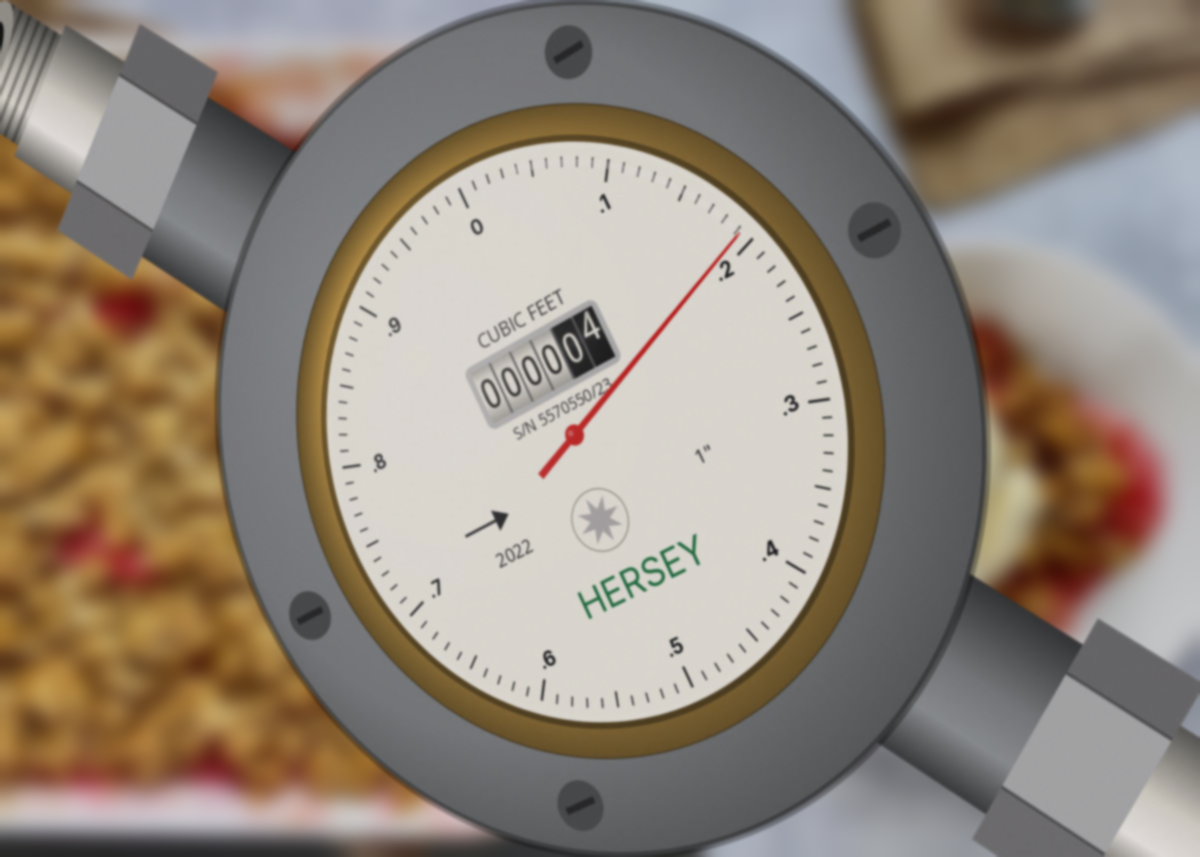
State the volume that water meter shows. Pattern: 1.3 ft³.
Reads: 4.19 ft³
